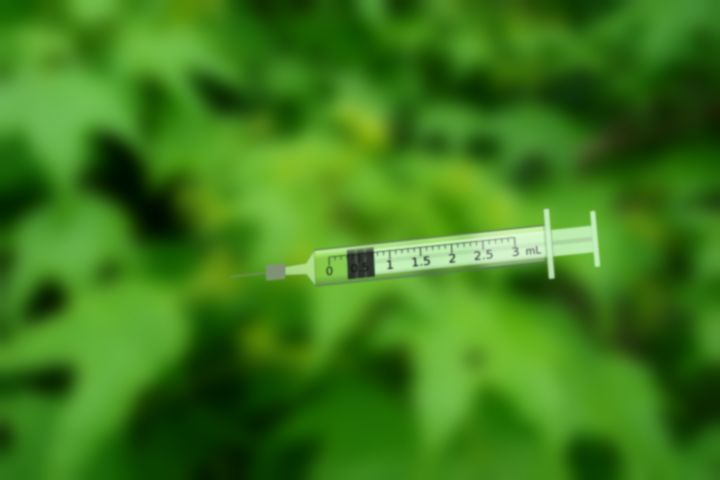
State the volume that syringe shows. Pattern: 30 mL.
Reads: 0.3 mL
